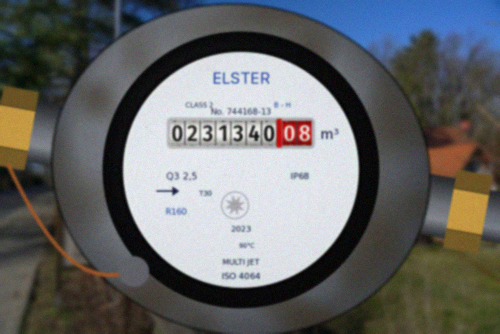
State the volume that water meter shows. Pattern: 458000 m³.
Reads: 231340.08 m³
